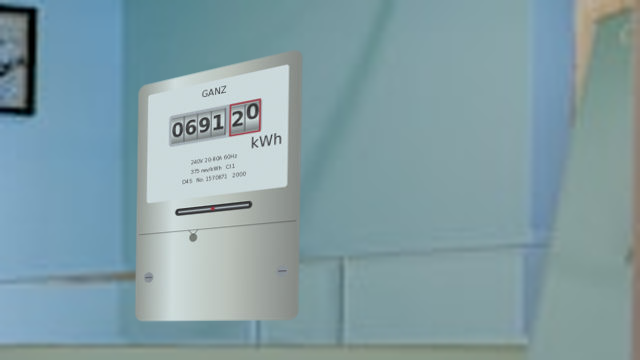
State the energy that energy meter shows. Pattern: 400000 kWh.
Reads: 691.20 kWh
